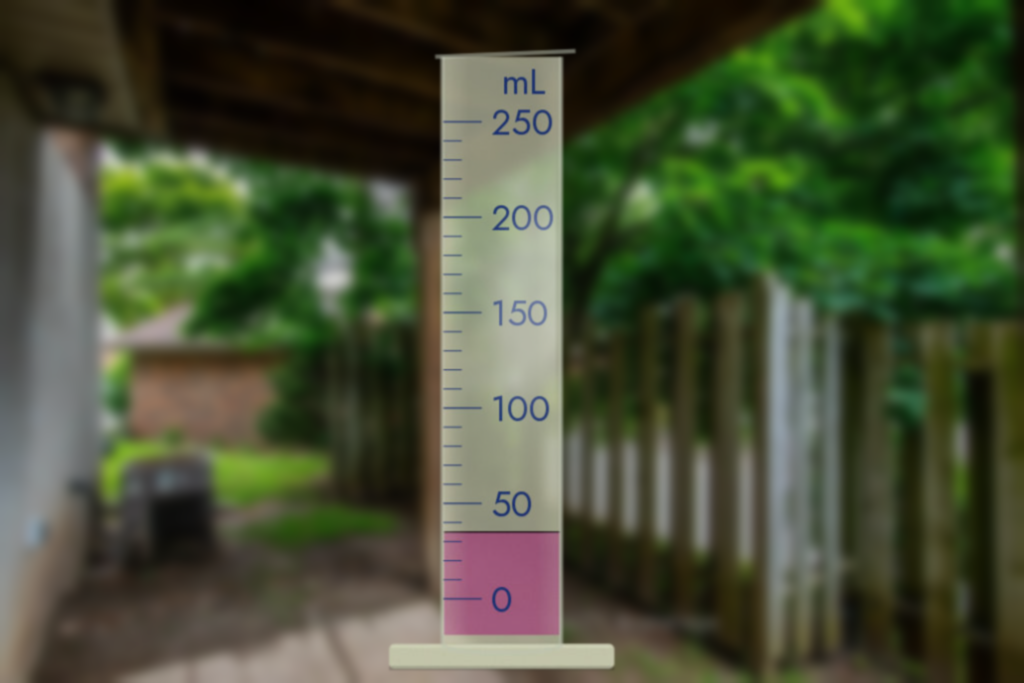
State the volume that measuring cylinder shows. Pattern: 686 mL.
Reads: 35 mL
